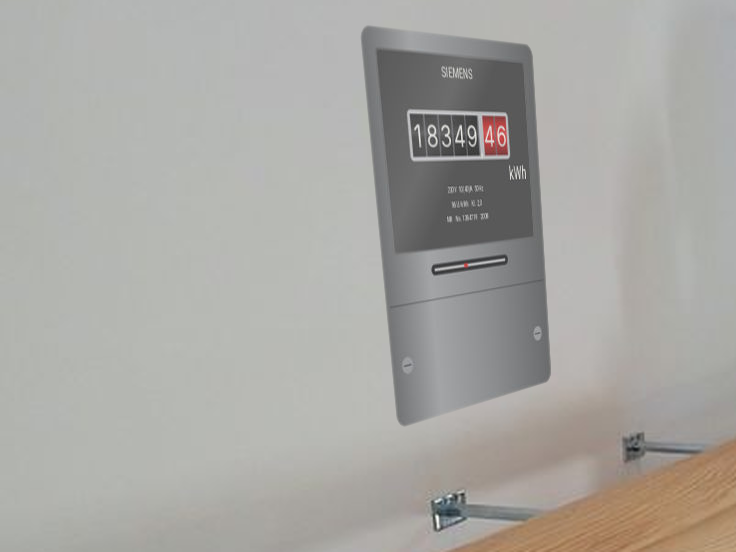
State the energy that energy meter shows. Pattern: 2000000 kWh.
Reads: 18349.46 kWh
